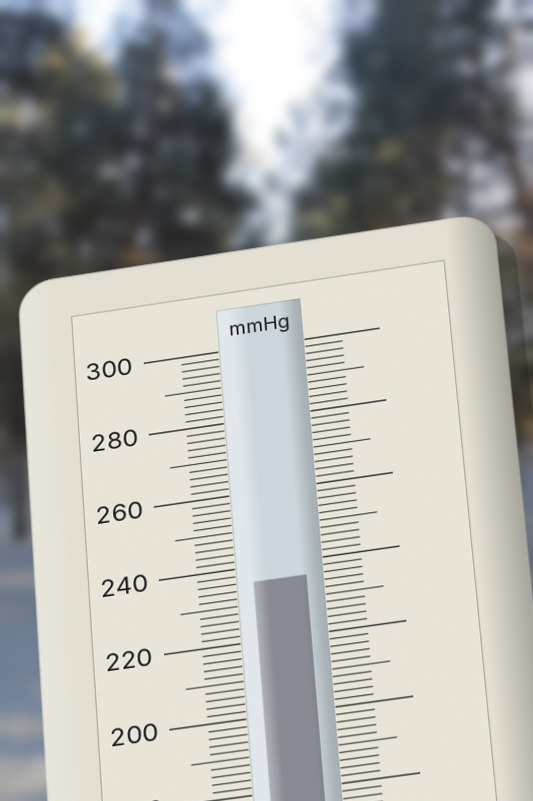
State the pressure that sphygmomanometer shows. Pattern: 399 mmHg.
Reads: 236 mmHg
